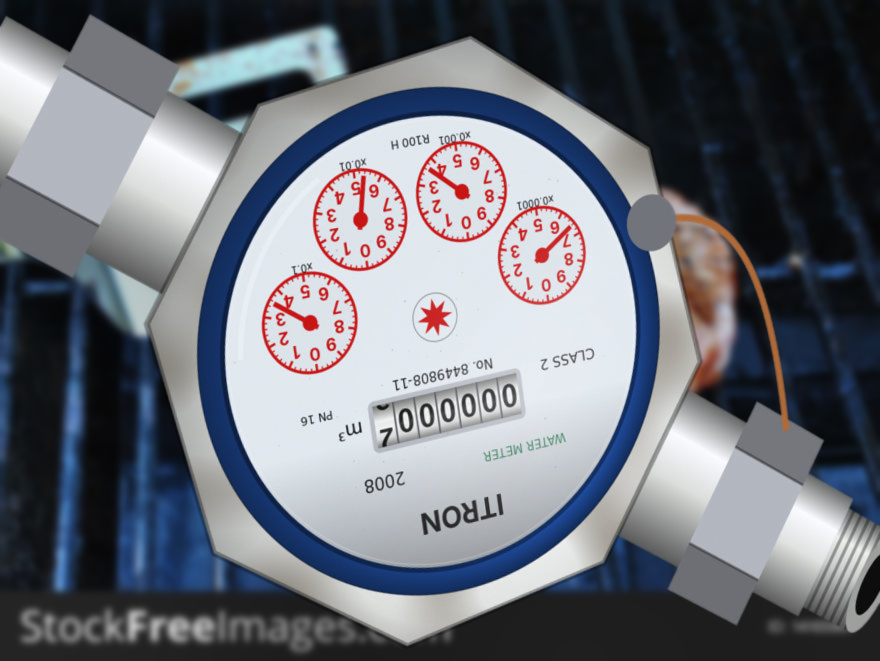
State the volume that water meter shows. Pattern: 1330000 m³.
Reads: 2.3536 m³
